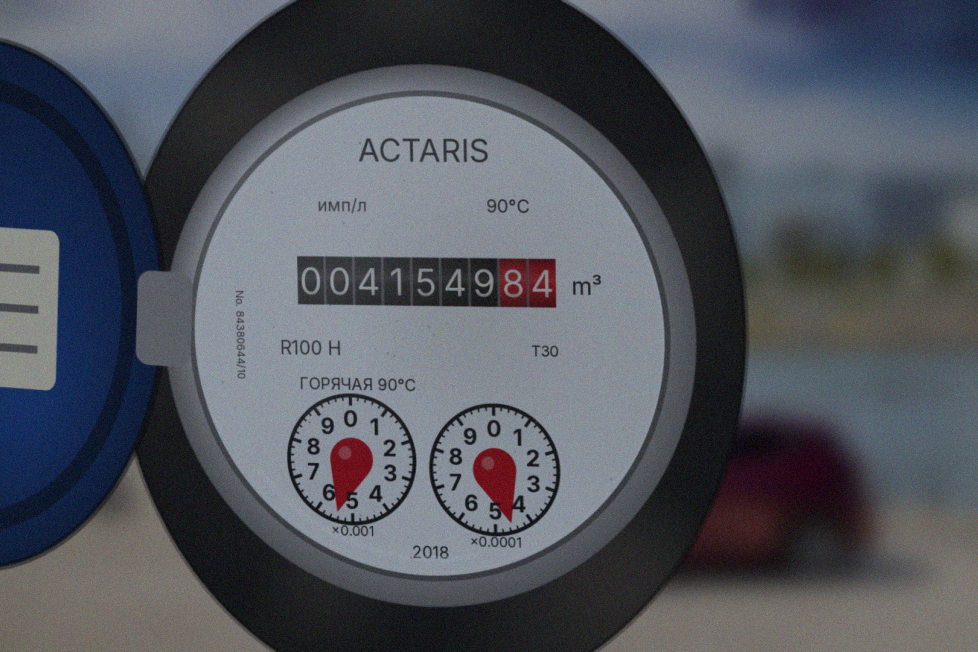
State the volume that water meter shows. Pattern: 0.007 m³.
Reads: 41549.8454 m³
